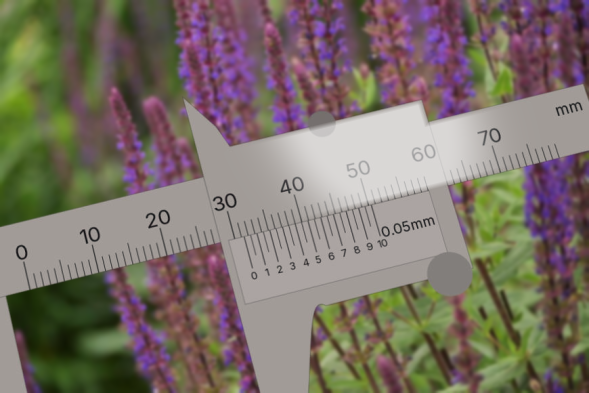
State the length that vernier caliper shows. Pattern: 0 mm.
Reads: 31.4 mm
